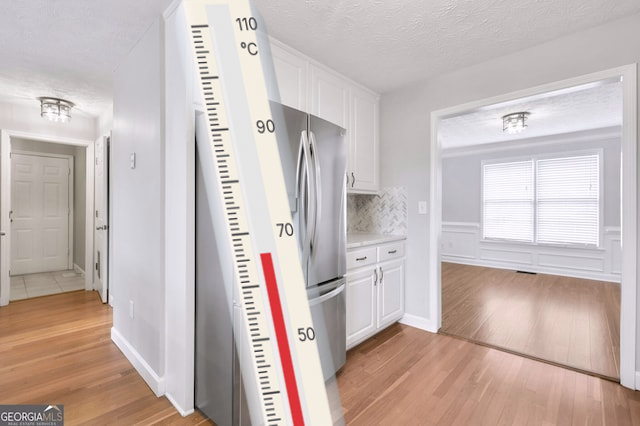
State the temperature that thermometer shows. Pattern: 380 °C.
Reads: 66 °C
